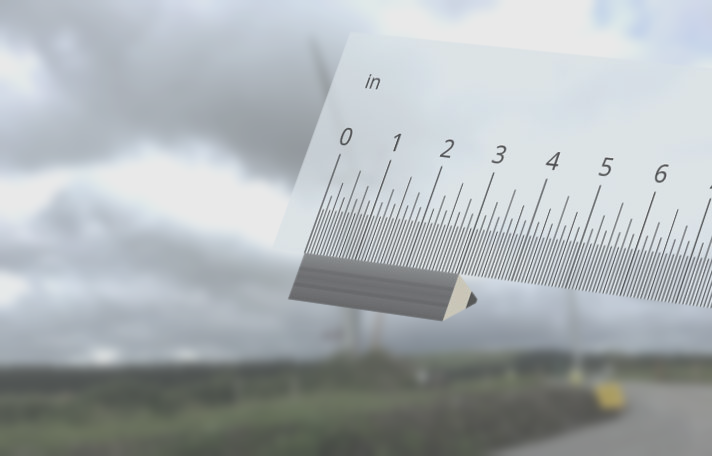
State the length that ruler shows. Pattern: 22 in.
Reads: 3.5 in
